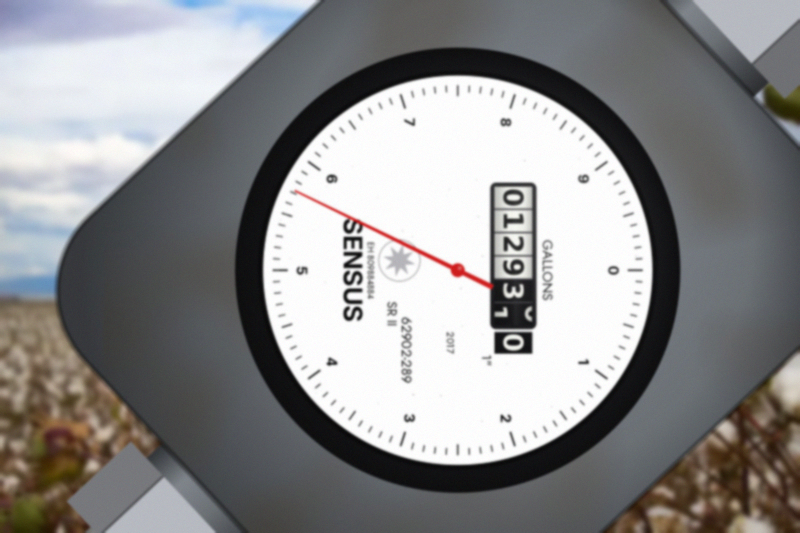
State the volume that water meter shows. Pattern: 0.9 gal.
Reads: 129305.7 gal
